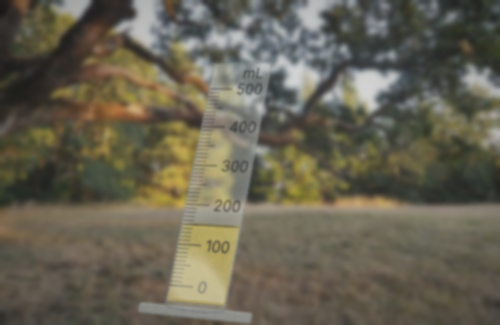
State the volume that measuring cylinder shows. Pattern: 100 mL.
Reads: 150 mL
